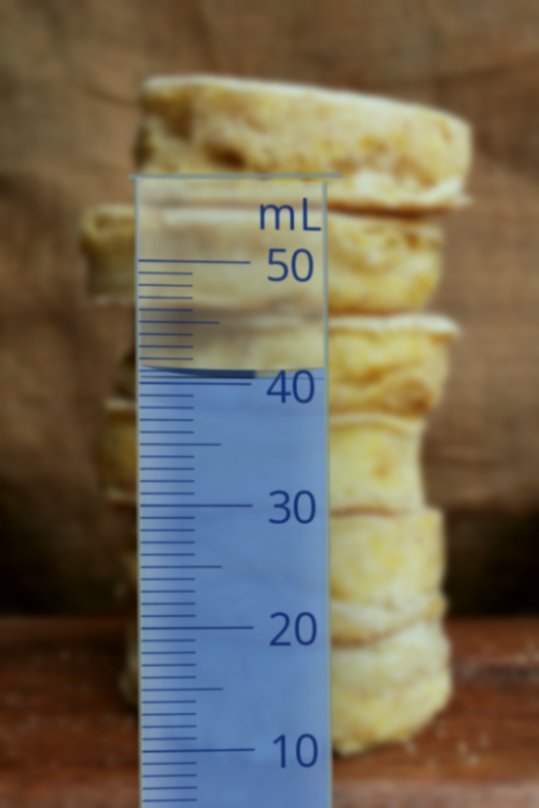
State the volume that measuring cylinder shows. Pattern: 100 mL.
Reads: 40.5 mL
